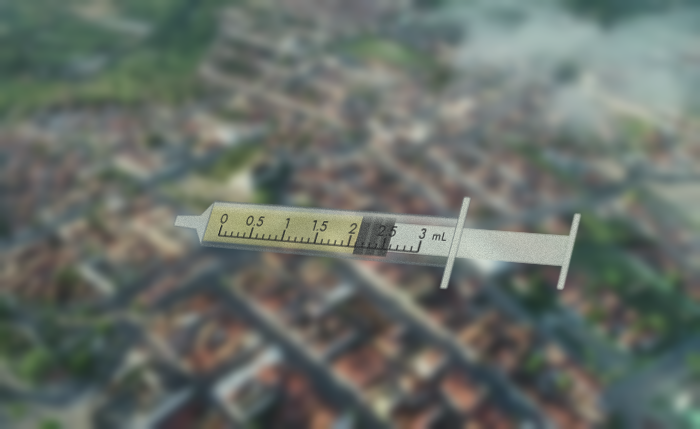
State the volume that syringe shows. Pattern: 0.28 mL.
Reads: 2.1 mL
